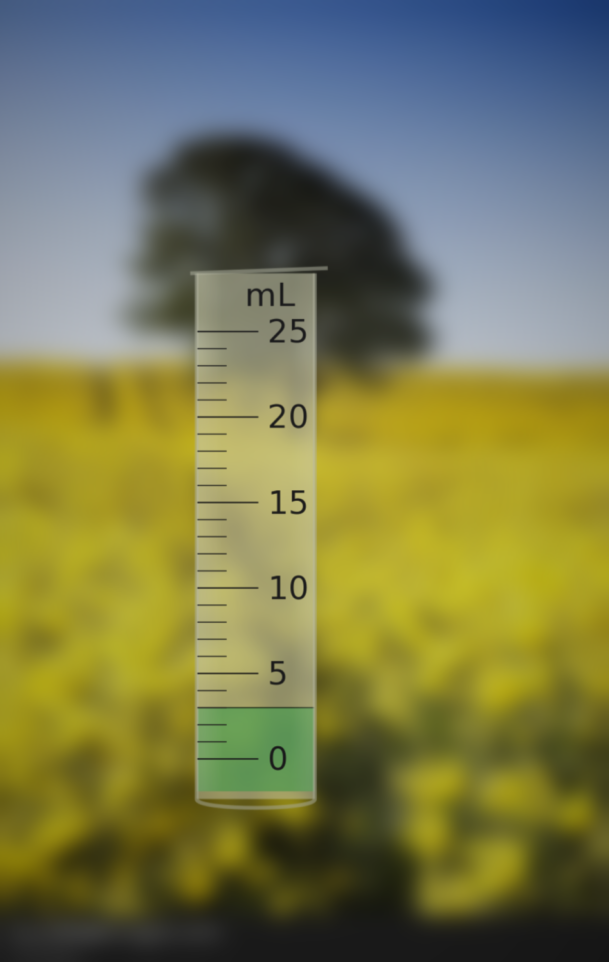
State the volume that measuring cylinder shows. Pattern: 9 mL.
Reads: 3 mL
